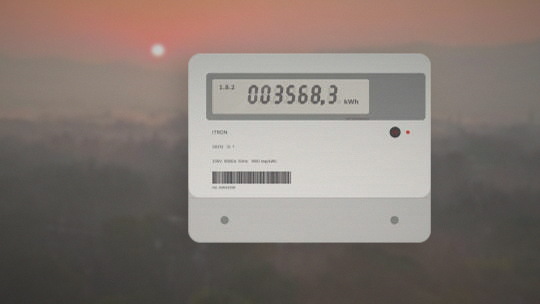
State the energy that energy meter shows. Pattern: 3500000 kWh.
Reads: 3568.3 kWh
